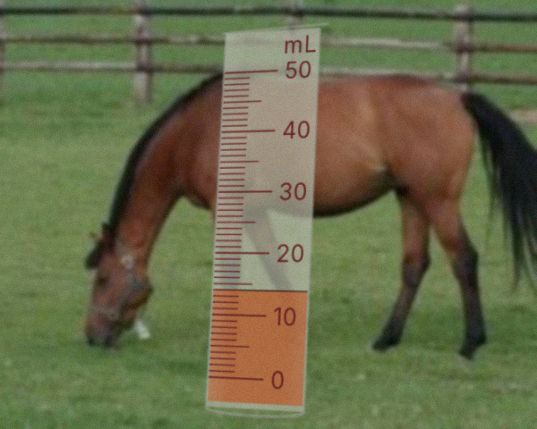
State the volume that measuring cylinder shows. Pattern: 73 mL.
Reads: 14 mL
